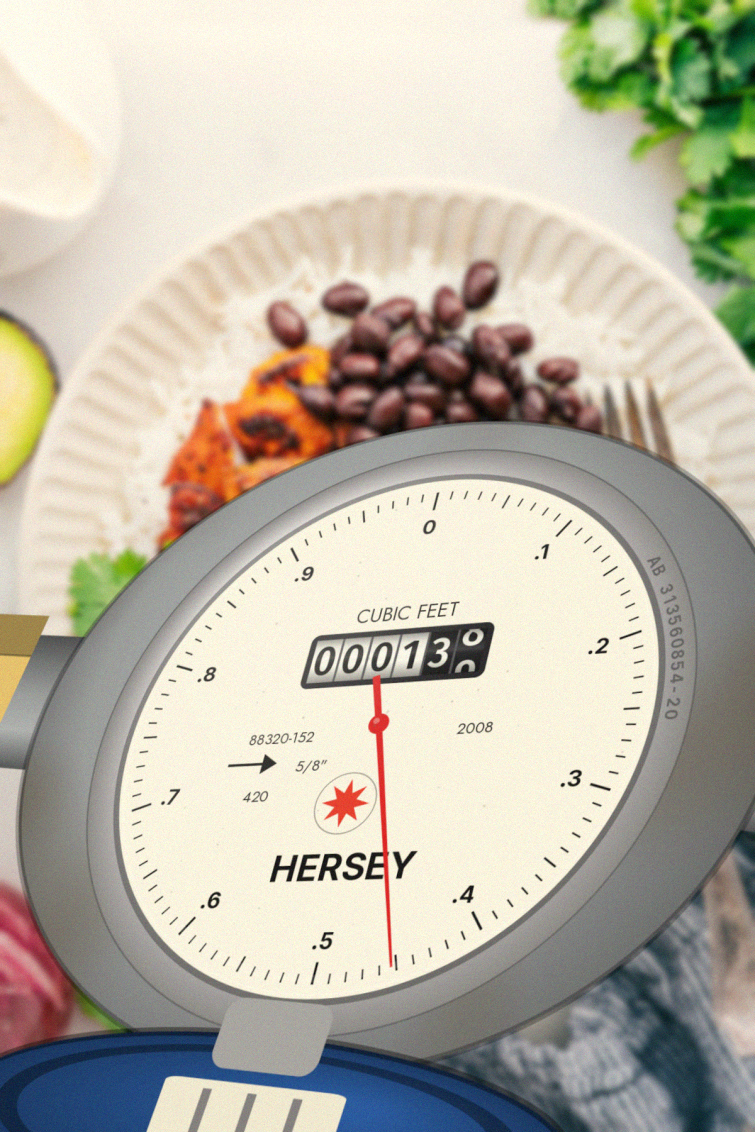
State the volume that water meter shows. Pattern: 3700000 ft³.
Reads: 138.45 ft³
